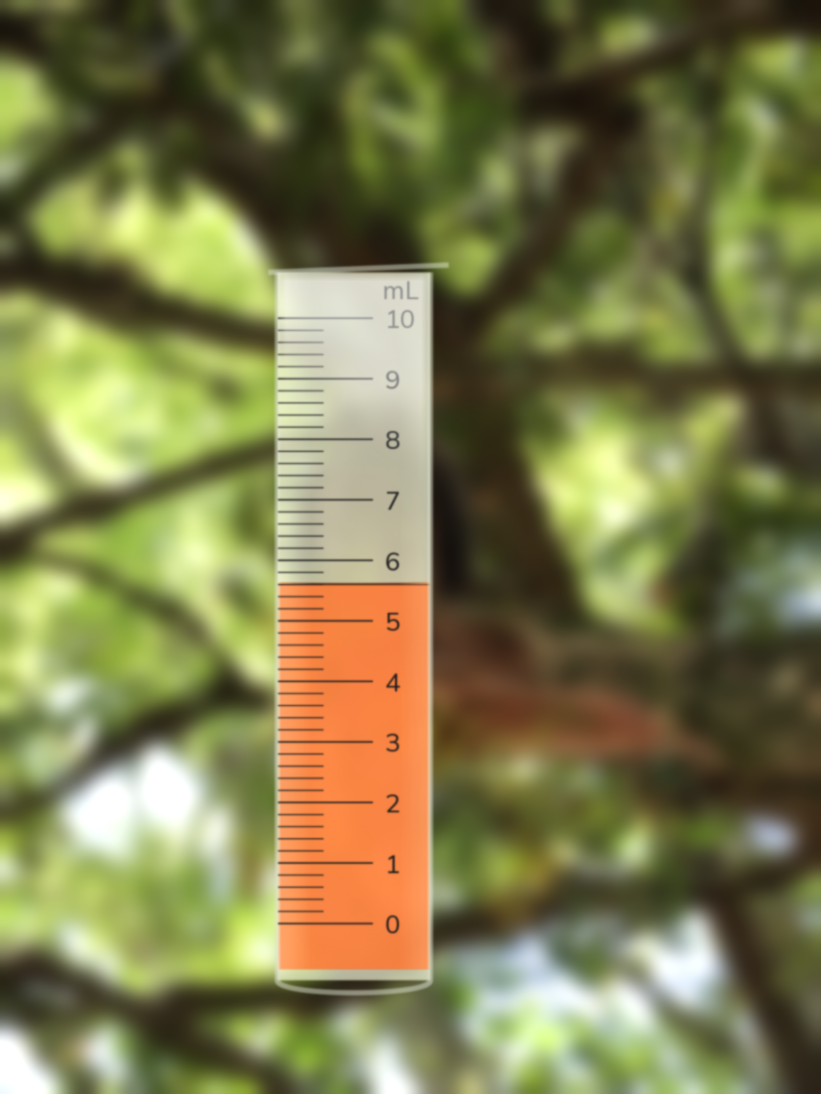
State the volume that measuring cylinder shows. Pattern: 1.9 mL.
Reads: 5.6 mL
